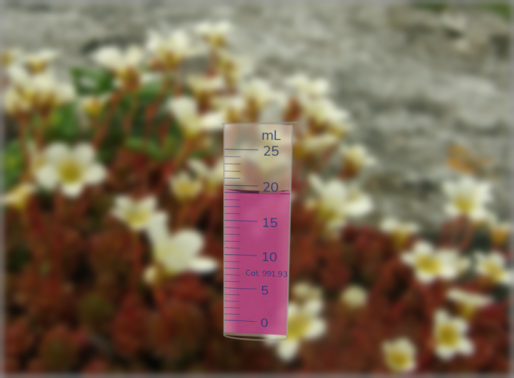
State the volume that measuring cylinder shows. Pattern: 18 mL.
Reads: 19 mL
